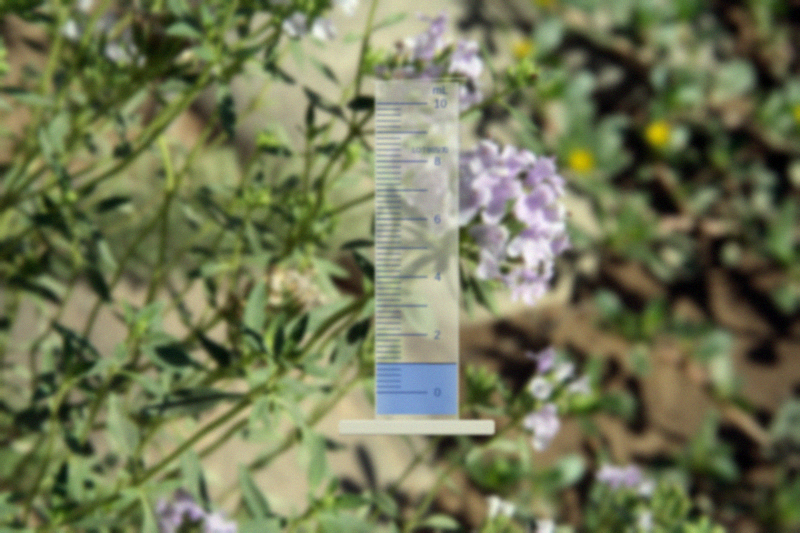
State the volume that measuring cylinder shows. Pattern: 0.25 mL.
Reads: 1 mL
